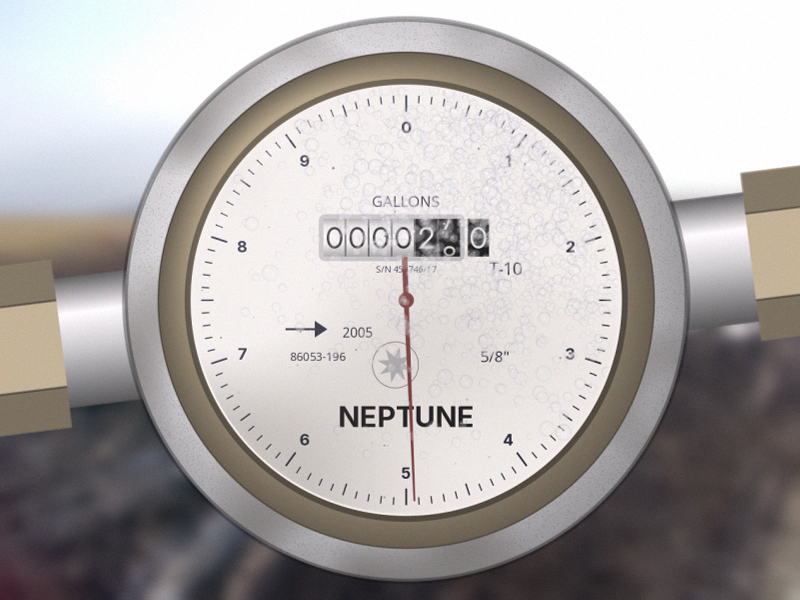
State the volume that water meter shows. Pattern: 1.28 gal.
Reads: 274.9 gal
